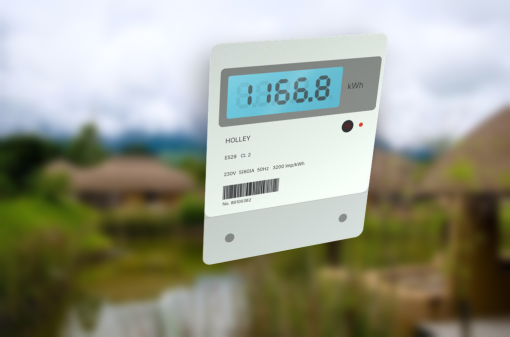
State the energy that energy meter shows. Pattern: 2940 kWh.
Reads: 1166.8 kWh
